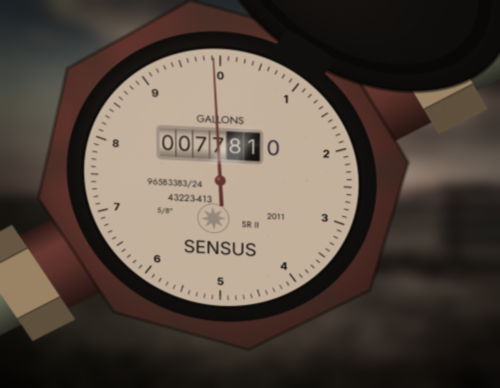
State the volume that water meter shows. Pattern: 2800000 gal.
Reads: 77809.9 gal
